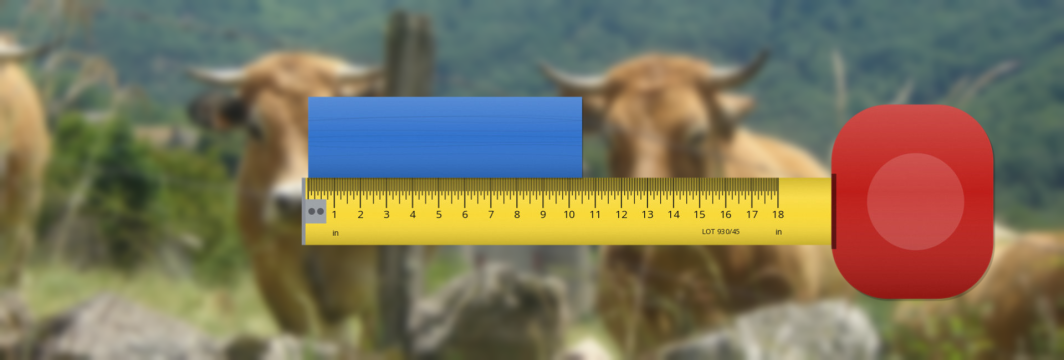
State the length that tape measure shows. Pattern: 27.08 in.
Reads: 10.5 in
